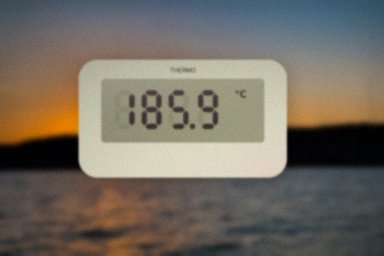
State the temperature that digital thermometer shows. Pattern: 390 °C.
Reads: 185.9 °C
